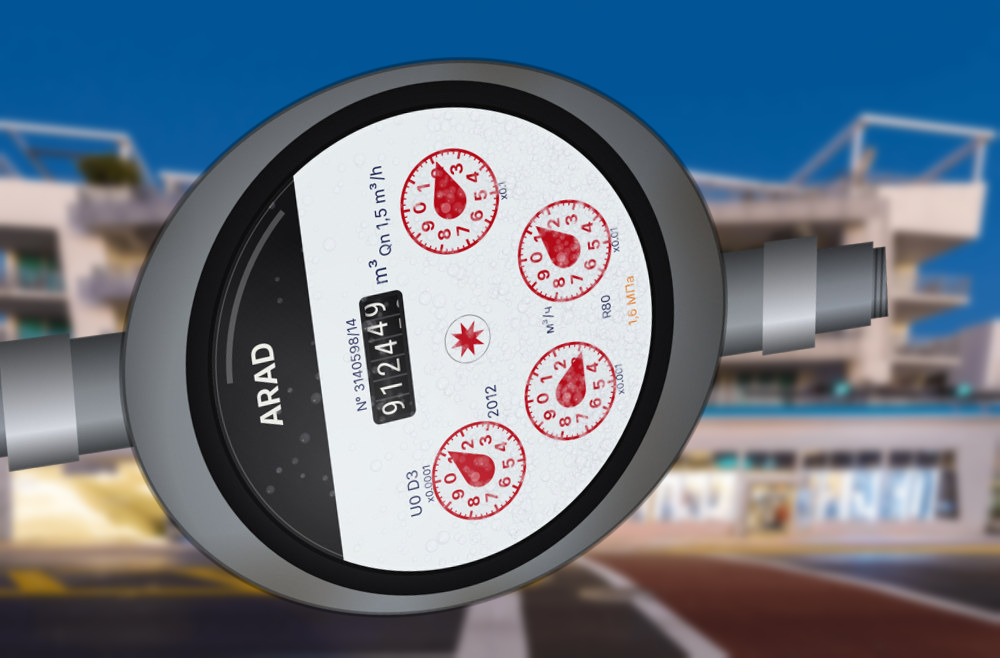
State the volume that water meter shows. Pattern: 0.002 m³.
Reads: 912449.2131 m³
